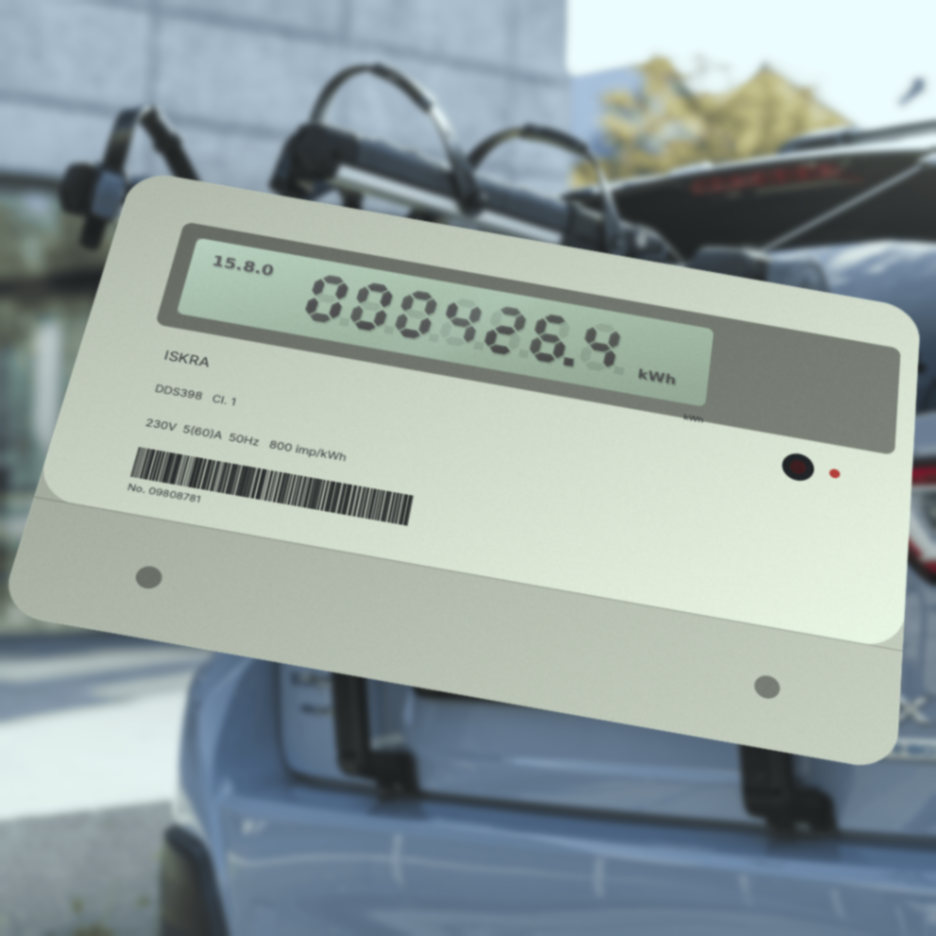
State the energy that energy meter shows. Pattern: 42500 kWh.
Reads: 426.4 kWh
